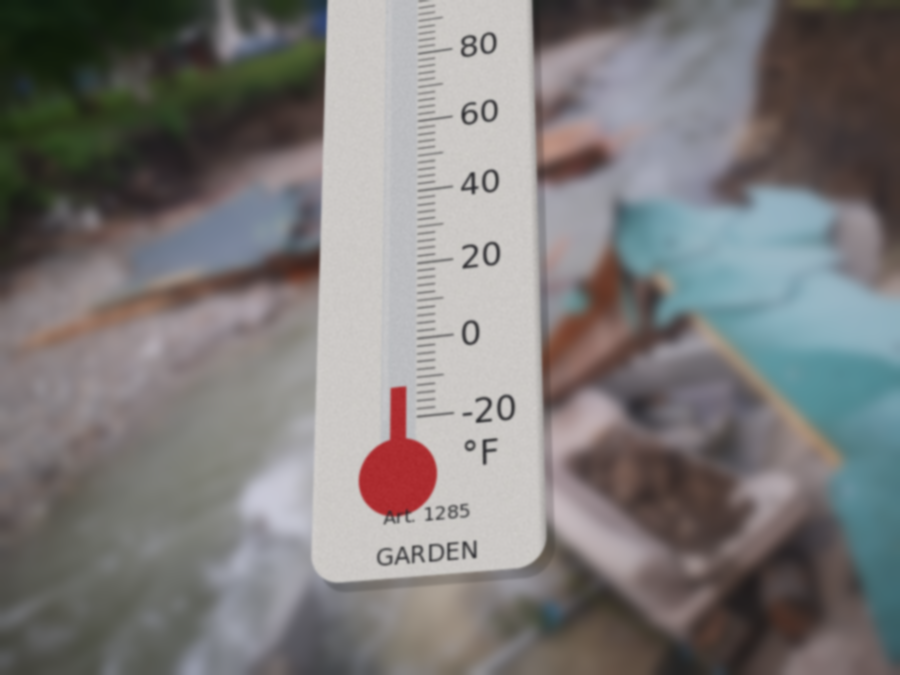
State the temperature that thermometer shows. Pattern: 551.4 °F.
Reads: -12 °F
